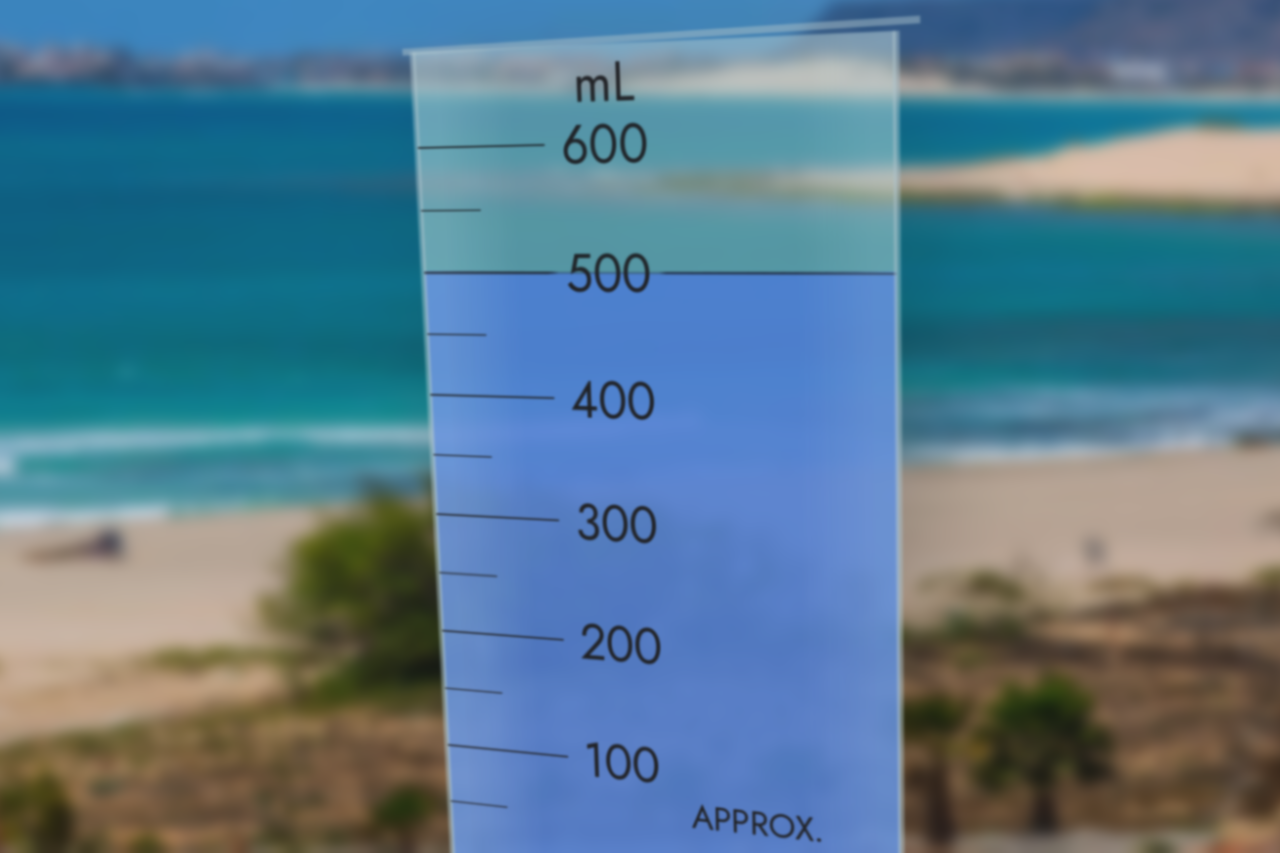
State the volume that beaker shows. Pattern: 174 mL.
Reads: 500 mL
